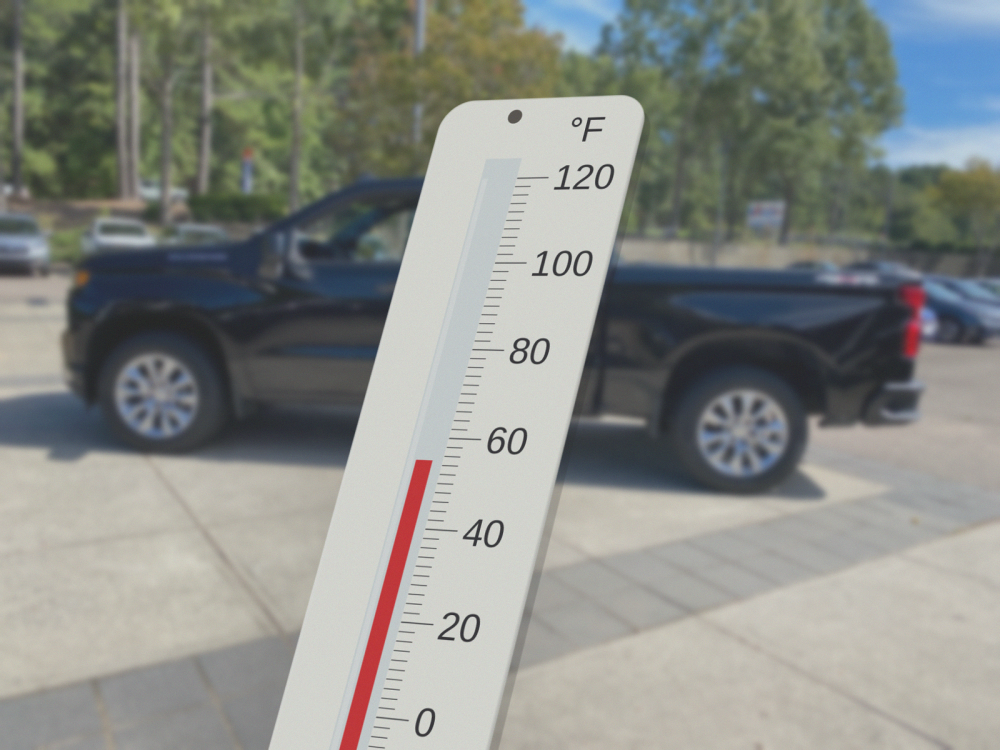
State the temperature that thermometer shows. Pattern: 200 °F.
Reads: 55 °F
